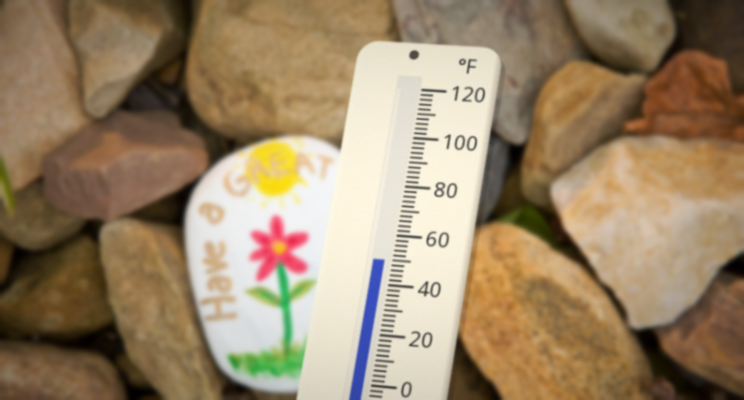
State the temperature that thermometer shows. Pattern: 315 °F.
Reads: 50 °F
